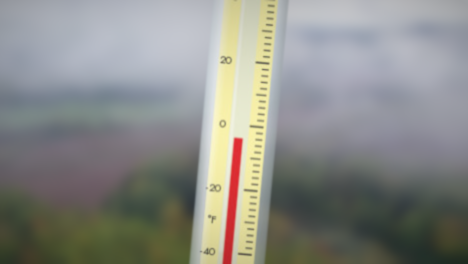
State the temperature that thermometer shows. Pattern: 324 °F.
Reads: -4 °F
